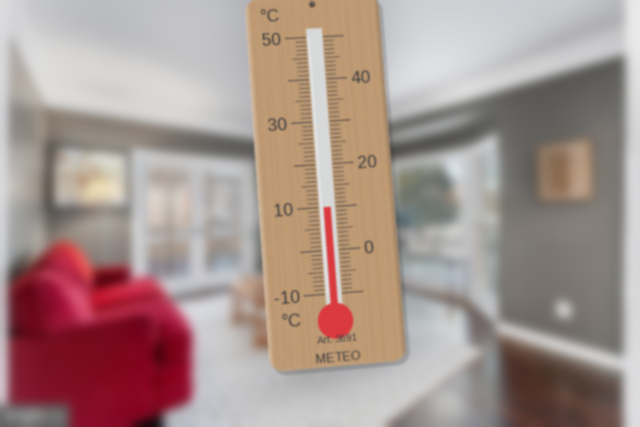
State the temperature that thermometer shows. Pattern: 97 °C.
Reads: 10 °C
